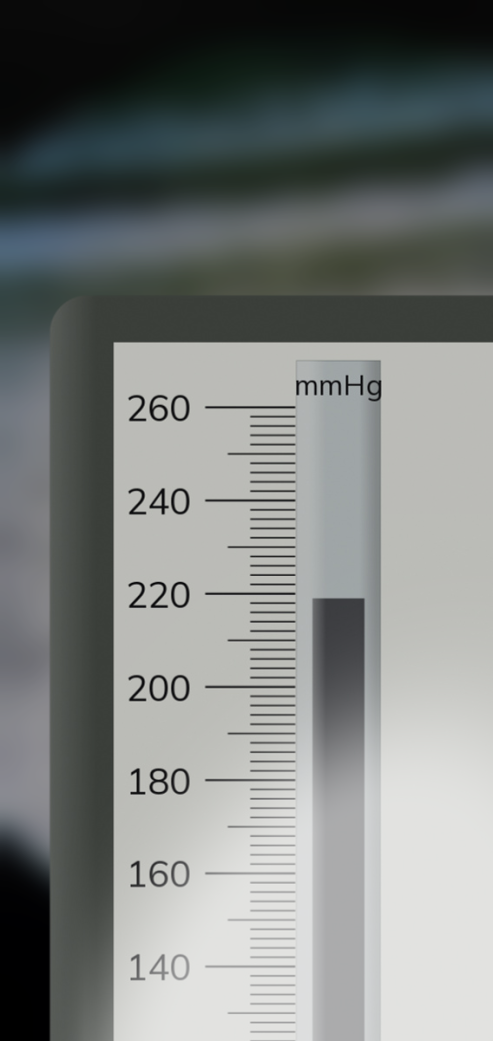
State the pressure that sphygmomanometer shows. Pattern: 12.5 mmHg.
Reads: 219 mmHg
